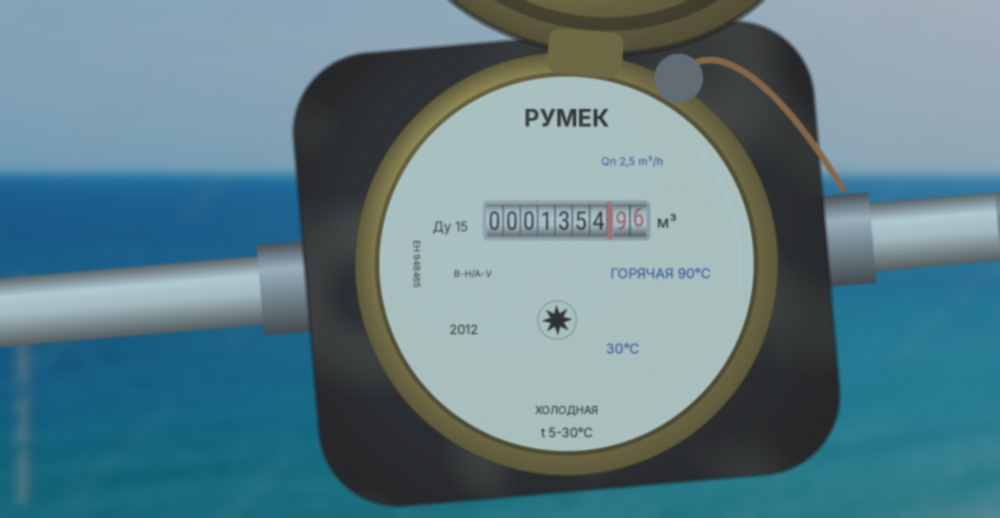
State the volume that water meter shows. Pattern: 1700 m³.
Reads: 1354.96 m³
